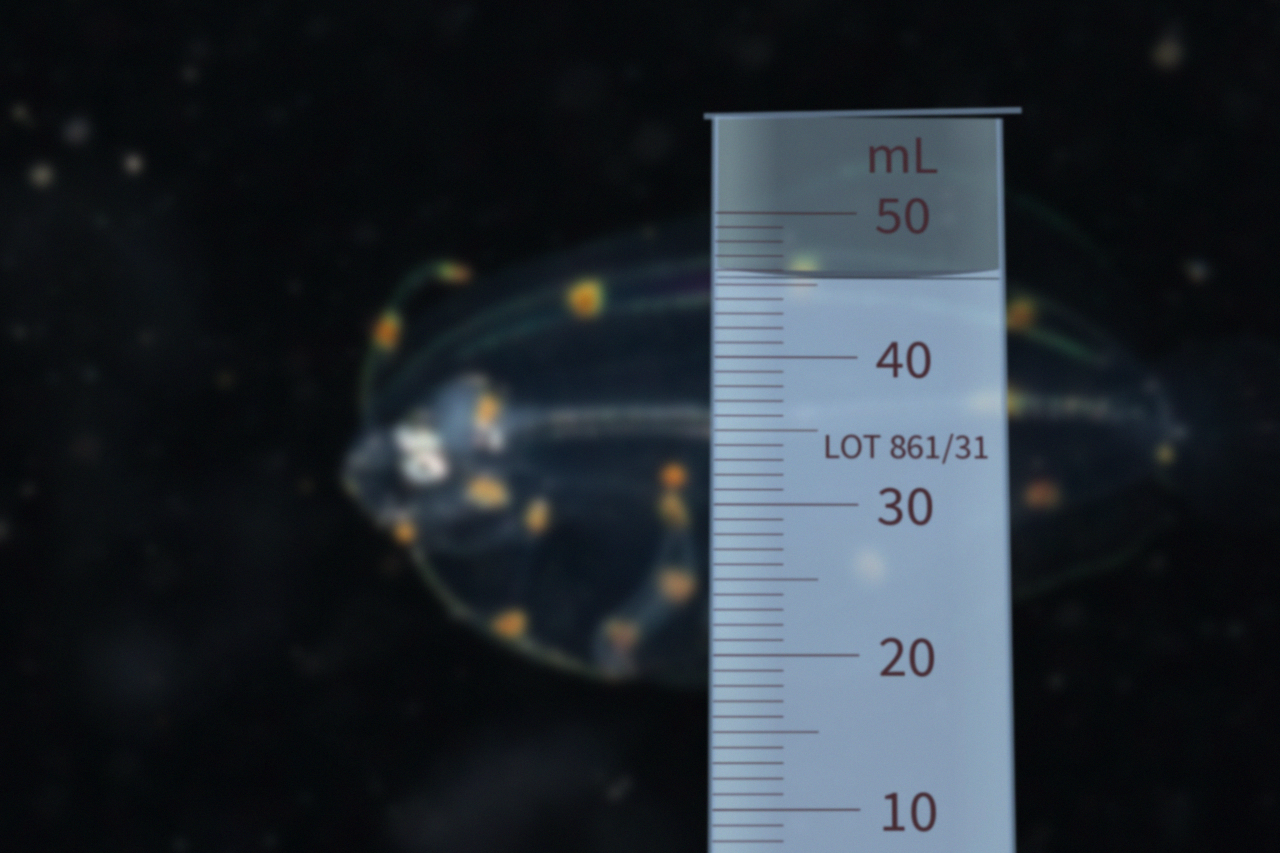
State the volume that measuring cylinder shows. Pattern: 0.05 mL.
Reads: 45.5 mL
